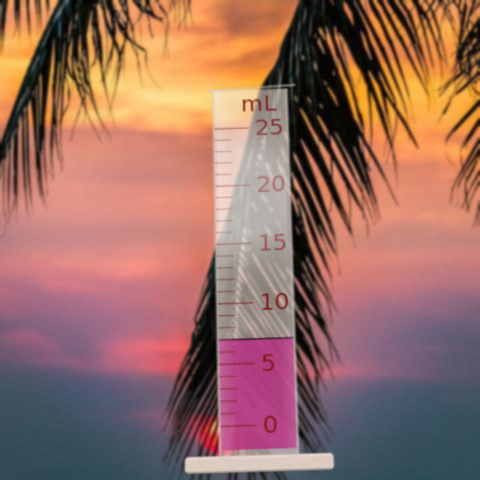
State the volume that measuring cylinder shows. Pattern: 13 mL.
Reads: 7 mL
